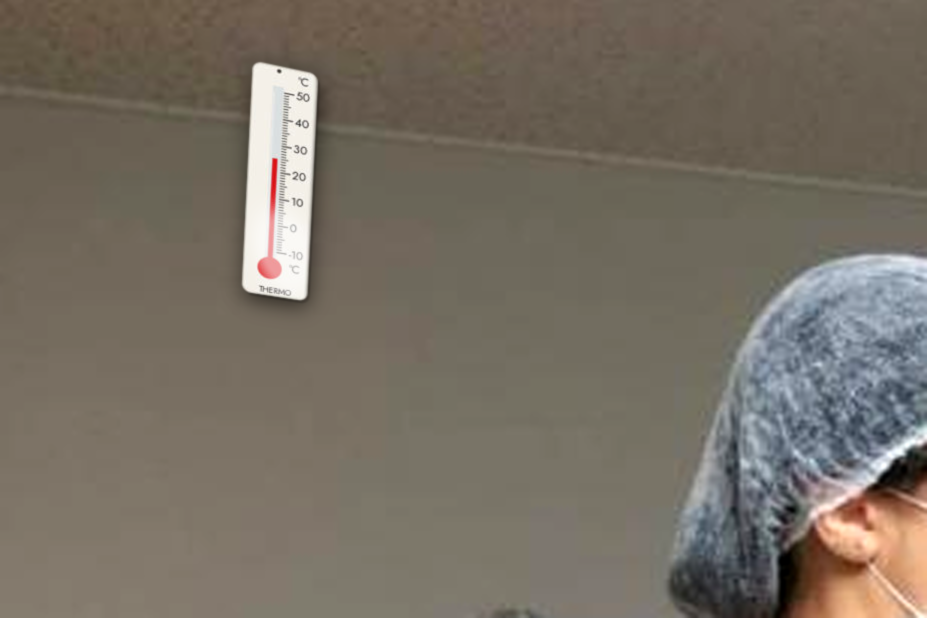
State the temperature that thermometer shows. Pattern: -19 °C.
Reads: 25 °C
